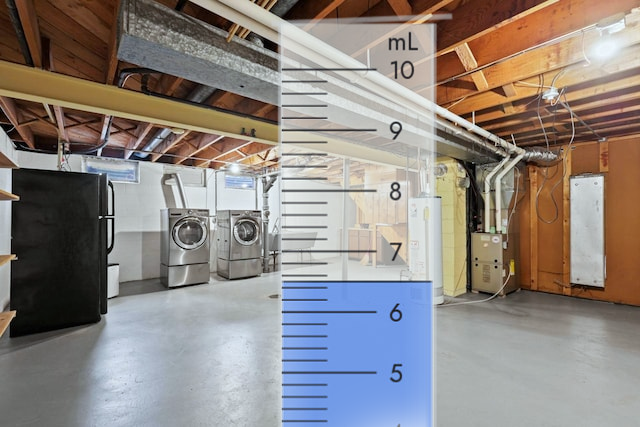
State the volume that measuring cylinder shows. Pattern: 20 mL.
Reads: 6.5 mL
